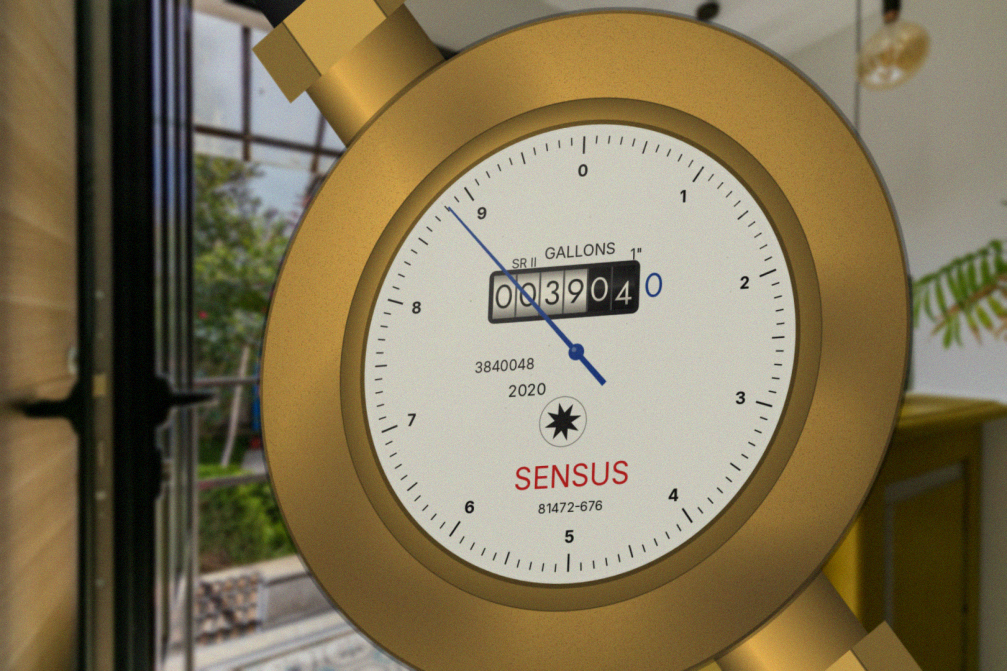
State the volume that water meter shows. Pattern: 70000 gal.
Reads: 39038.8 gal
